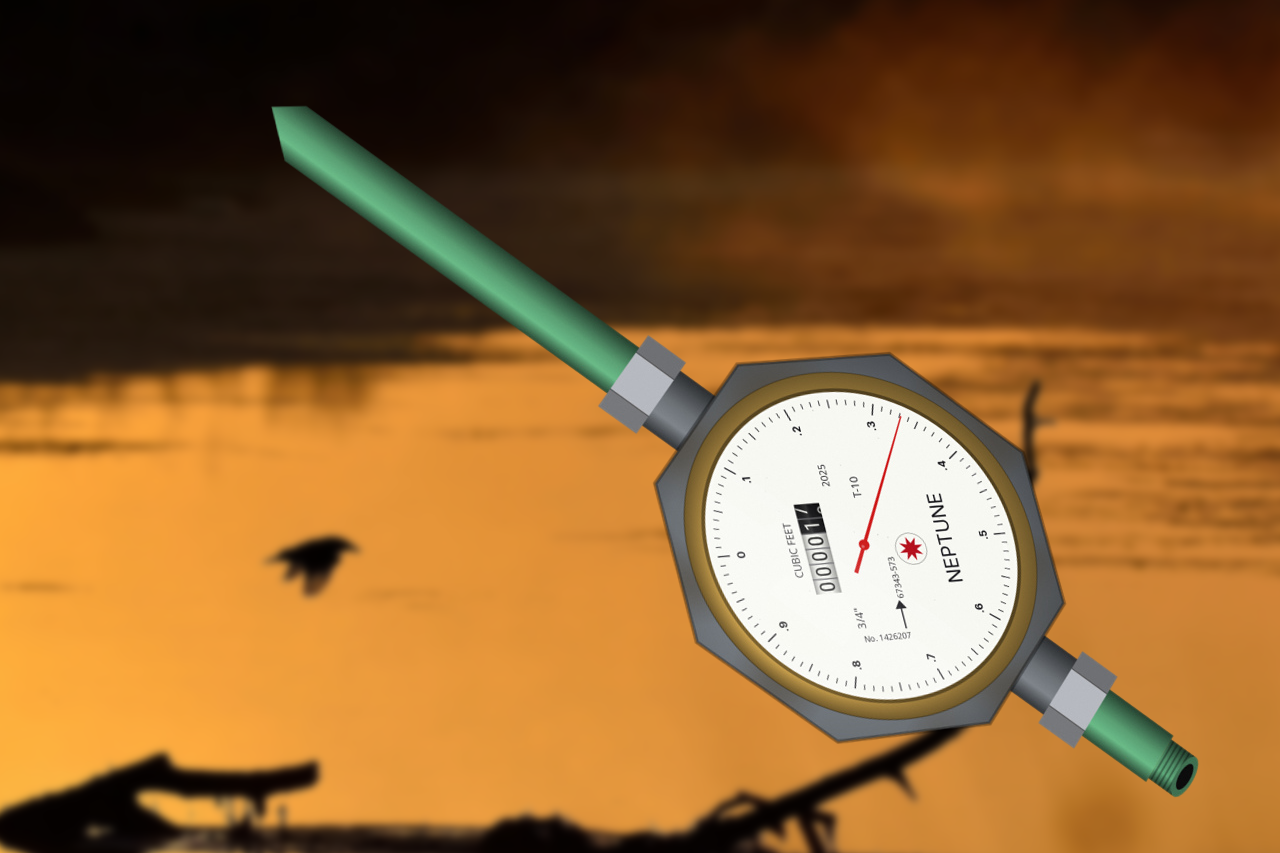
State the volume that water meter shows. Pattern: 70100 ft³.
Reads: 17.33 ft³
